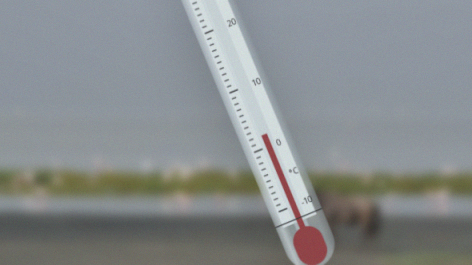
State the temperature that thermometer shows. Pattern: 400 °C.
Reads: 2 °C
